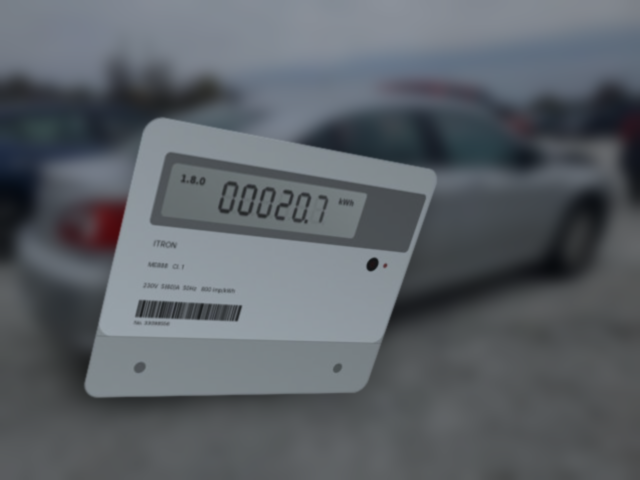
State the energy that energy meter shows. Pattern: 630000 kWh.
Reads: 20.7 kWh
